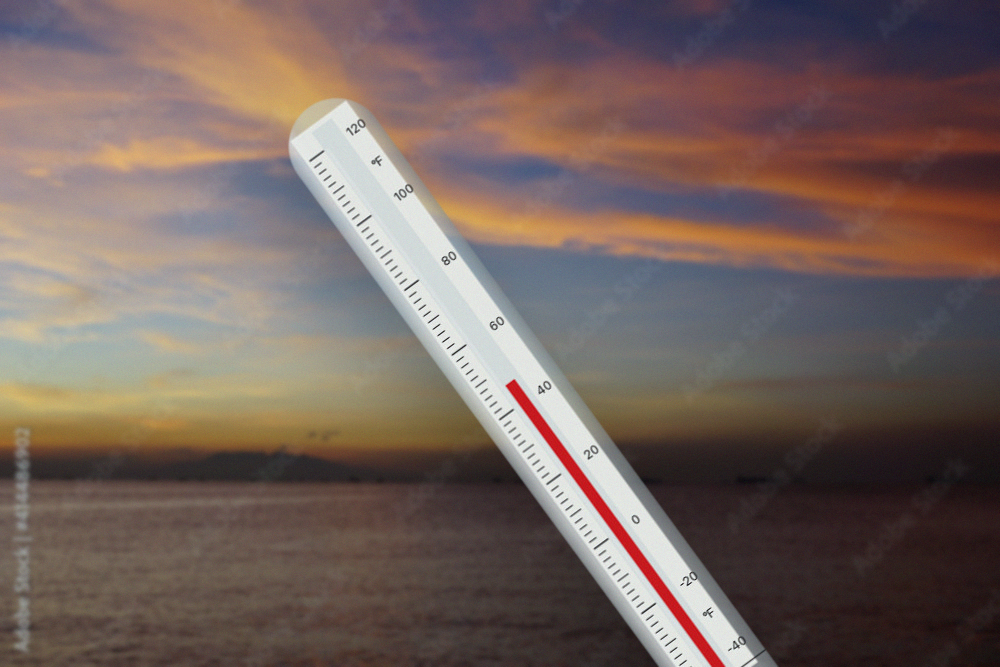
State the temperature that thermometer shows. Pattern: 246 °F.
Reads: 46 °F
